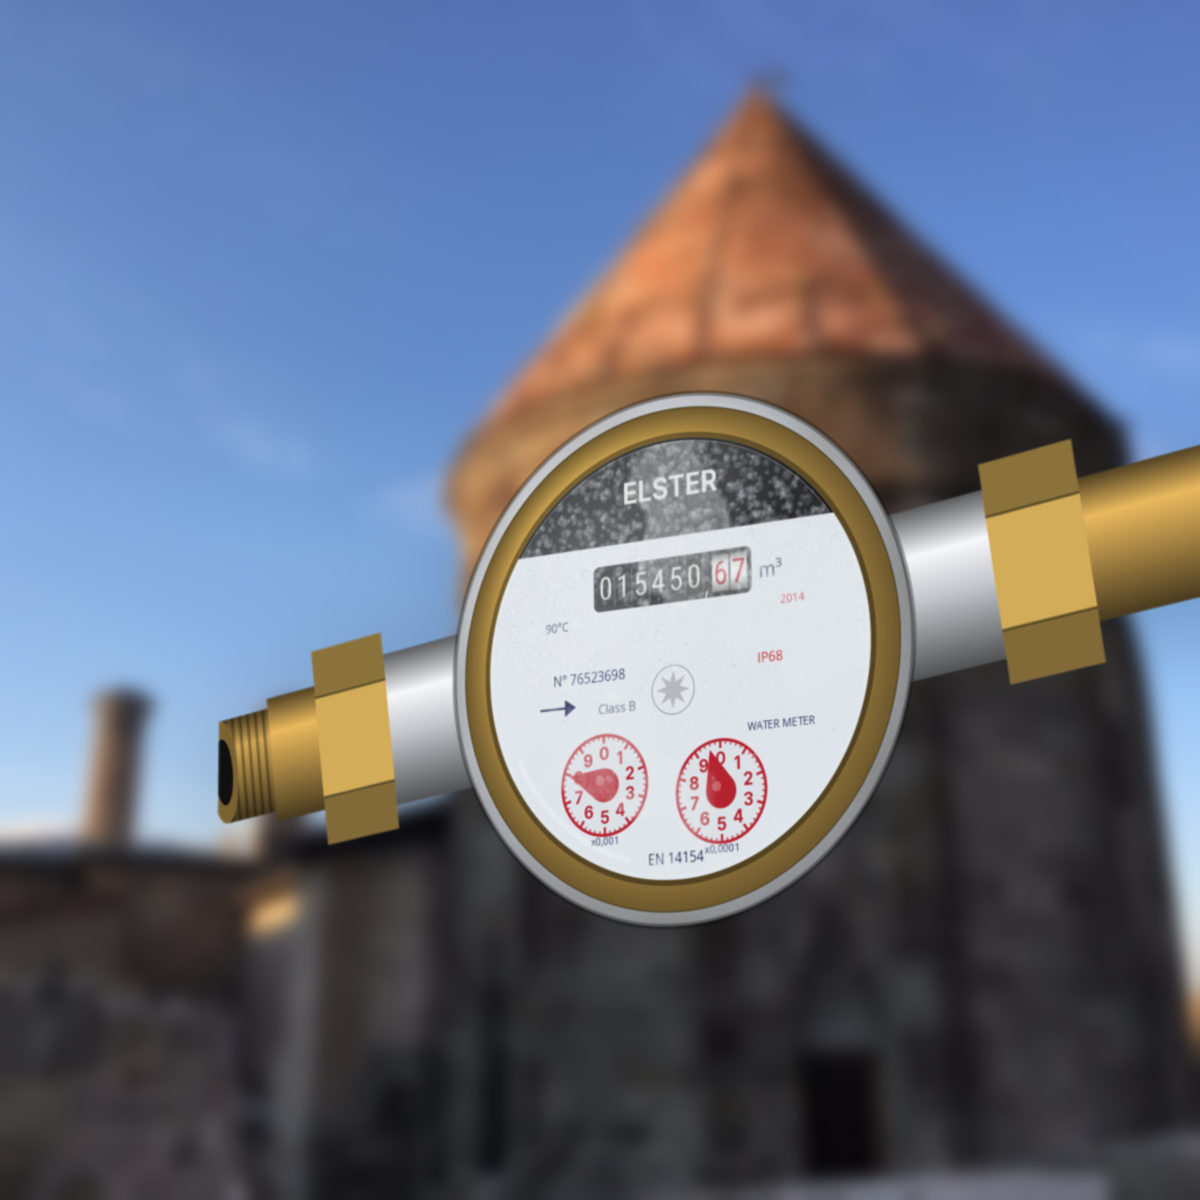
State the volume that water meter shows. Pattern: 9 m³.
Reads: 15450.6779 m³
